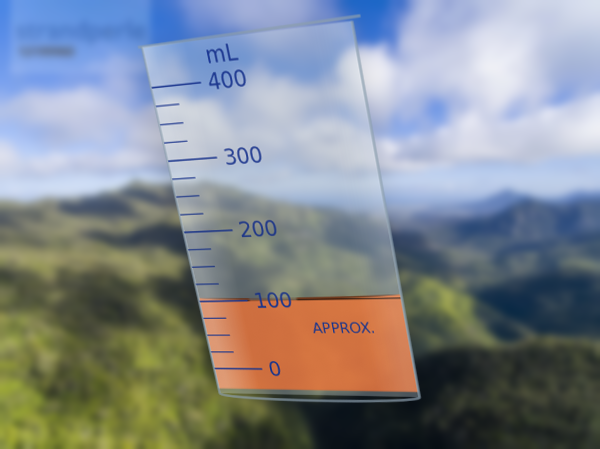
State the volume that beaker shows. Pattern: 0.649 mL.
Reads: 100 mL
